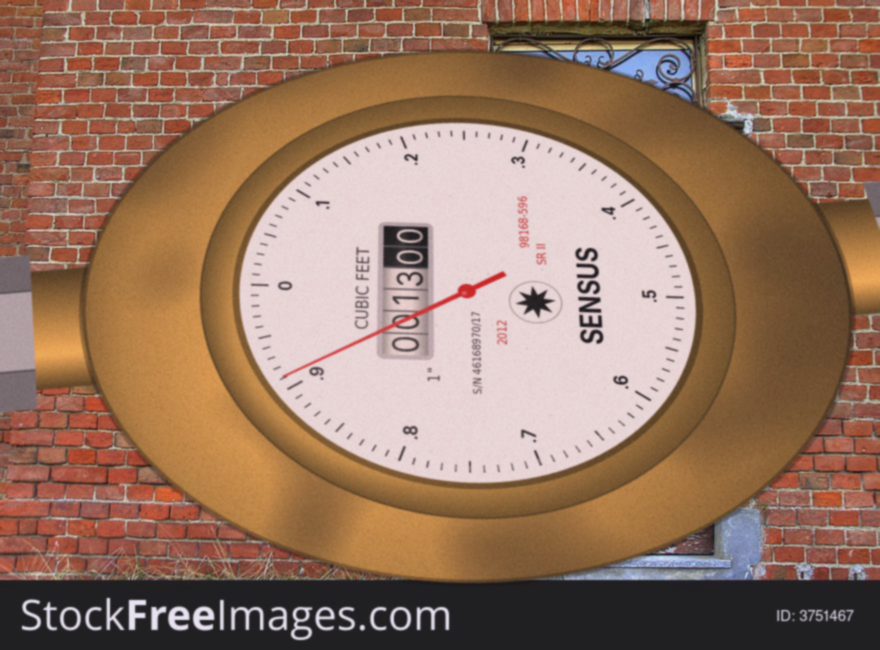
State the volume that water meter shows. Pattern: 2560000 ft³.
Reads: 1299.91 ft³
